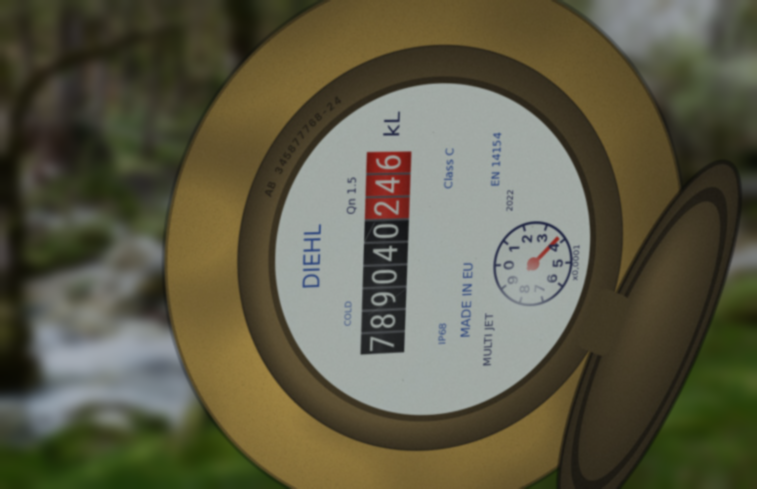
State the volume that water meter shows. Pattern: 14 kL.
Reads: 789040.2463 kL
